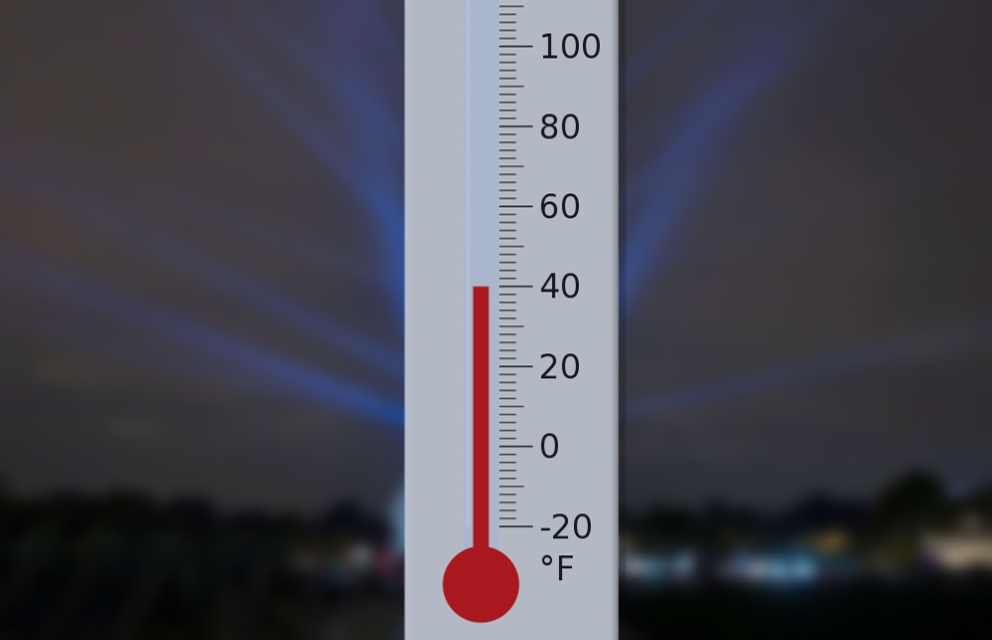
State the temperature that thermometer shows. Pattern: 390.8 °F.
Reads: 40 °F
